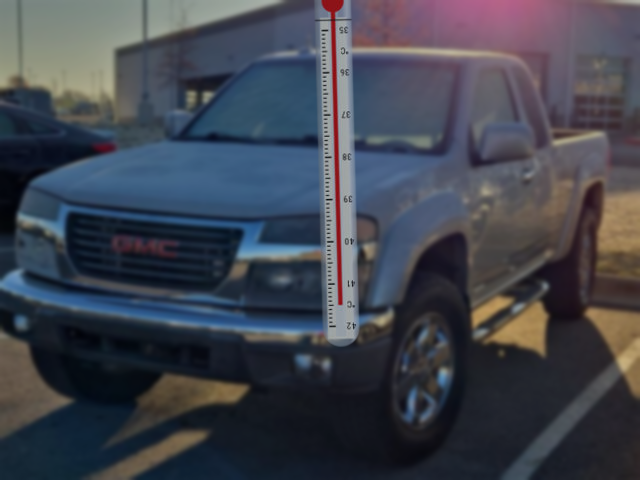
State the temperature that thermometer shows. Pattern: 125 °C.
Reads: 41.5 °C
